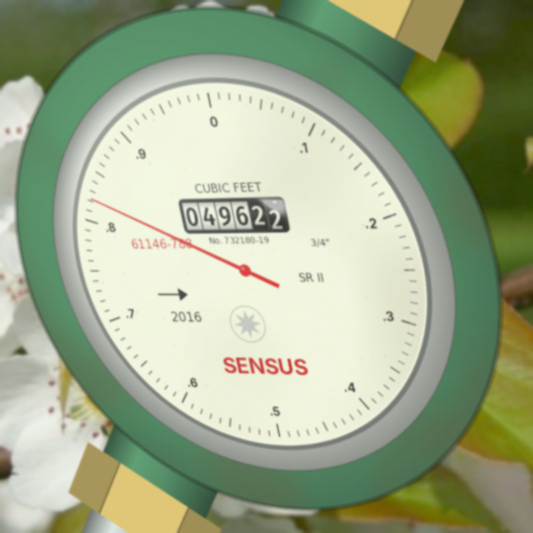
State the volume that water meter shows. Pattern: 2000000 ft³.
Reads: 49621.82 ft³
